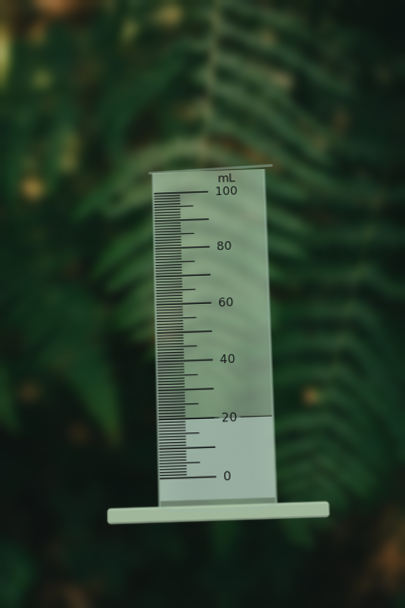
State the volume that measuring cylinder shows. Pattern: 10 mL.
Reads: 20 mL
